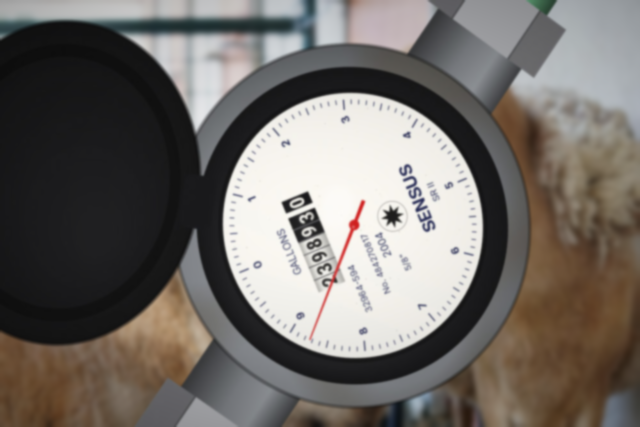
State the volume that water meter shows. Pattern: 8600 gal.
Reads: 2398928.7 gal
